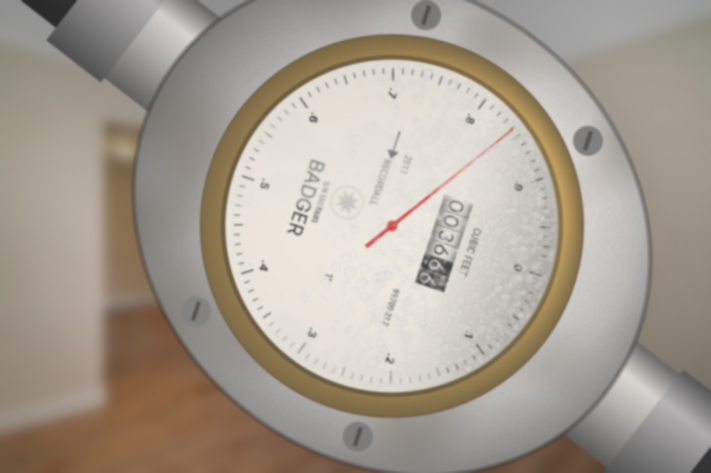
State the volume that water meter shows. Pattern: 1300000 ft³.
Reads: 3665.84 ft³
